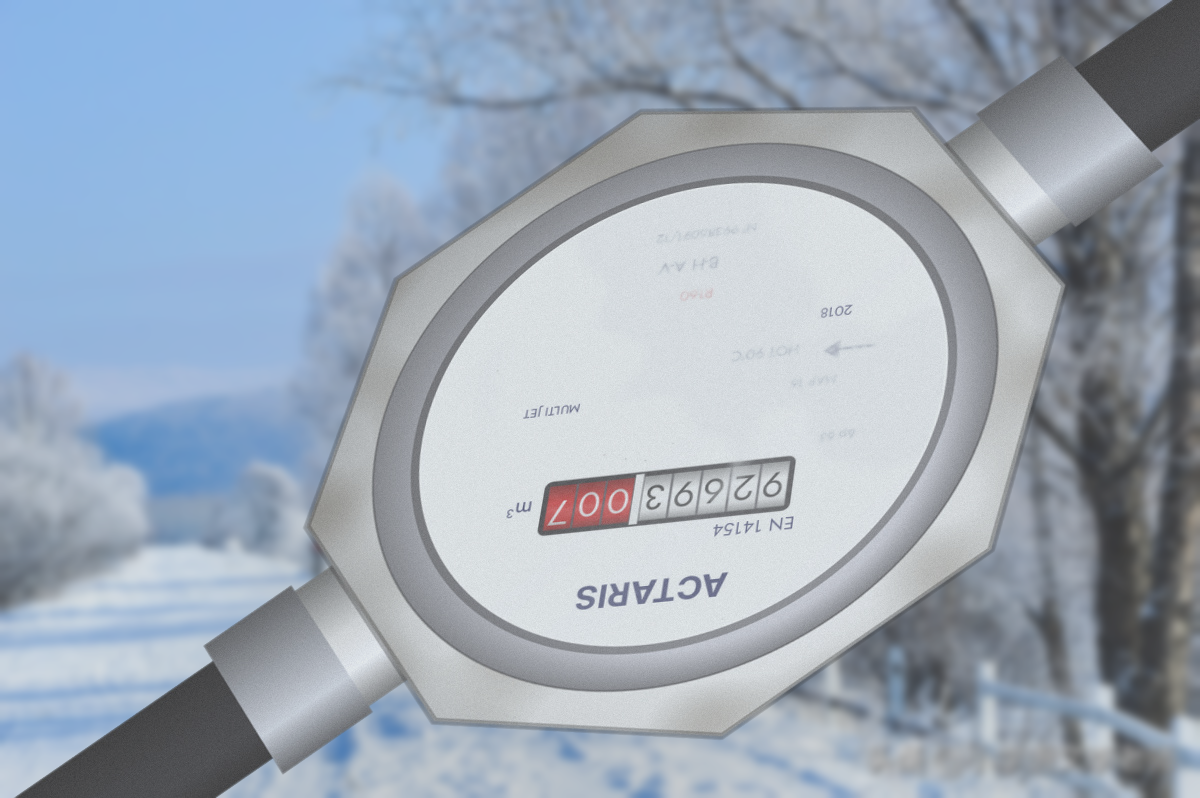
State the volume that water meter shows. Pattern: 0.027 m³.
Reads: 92693.007 m³
